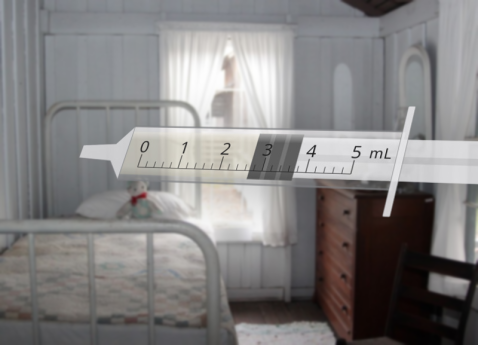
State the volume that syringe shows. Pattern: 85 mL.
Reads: 2.7 mL
